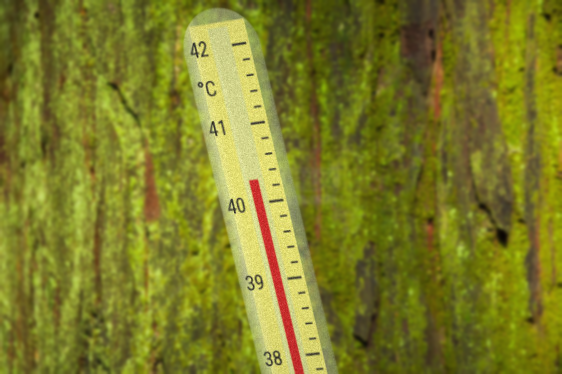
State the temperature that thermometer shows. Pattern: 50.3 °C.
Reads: 40.3 °C
